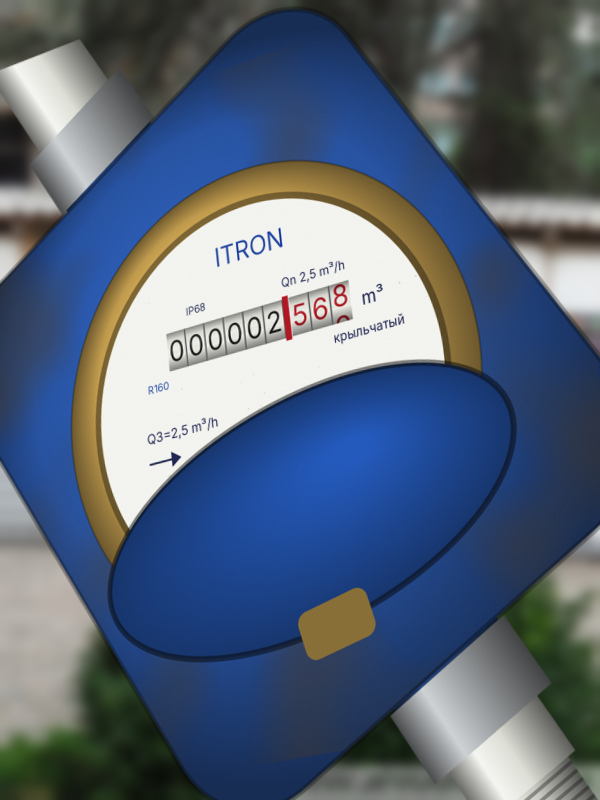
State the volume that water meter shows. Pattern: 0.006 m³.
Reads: 2.568 m³
